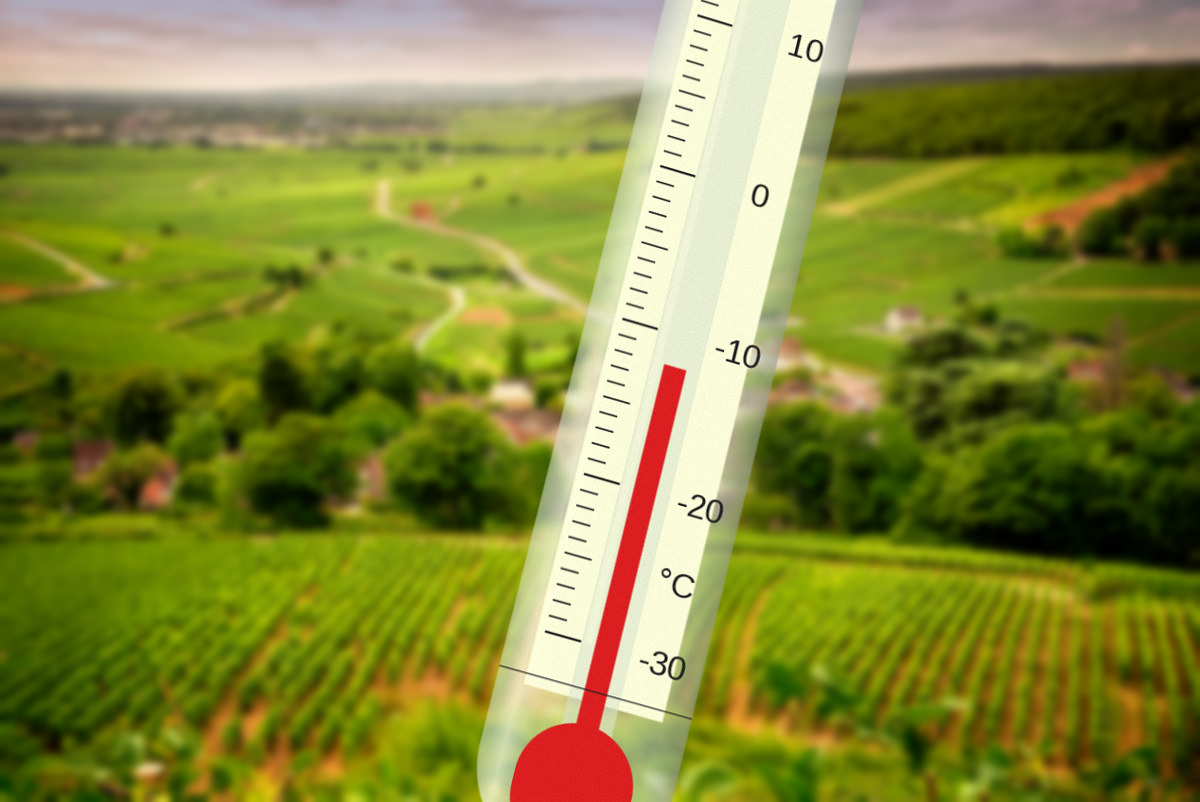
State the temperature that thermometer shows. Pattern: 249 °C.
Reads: -12 °C
